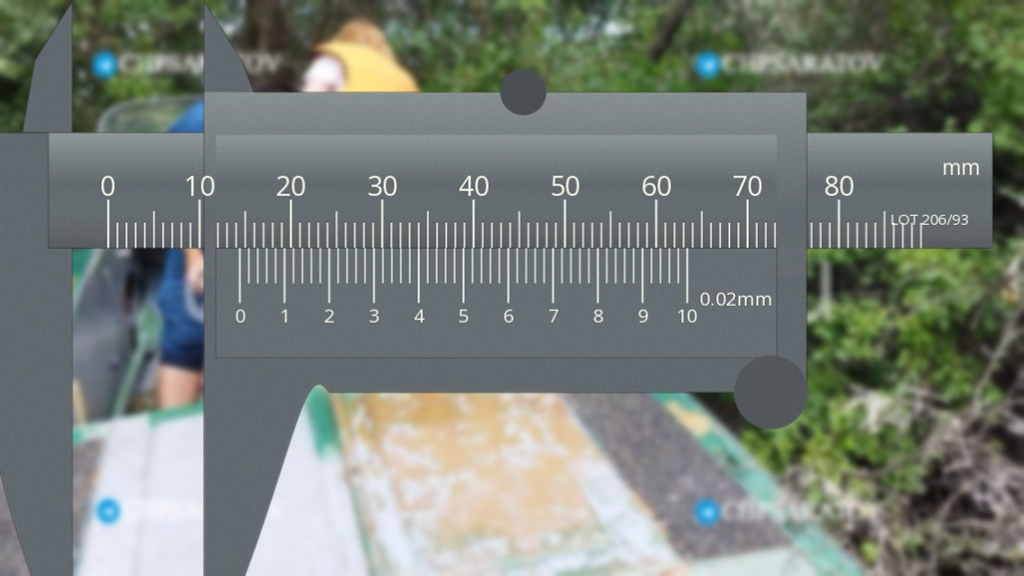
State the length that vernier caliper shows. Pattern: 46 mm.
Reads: 14.4 mm
